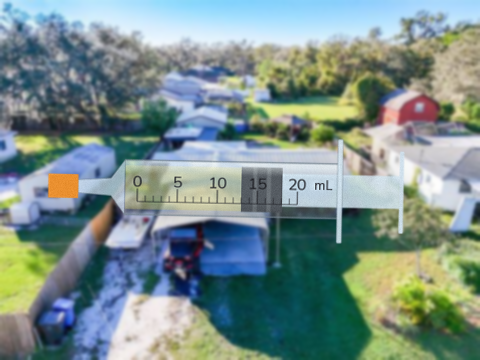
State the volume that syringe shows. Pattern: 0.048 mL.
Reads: 13 mL
